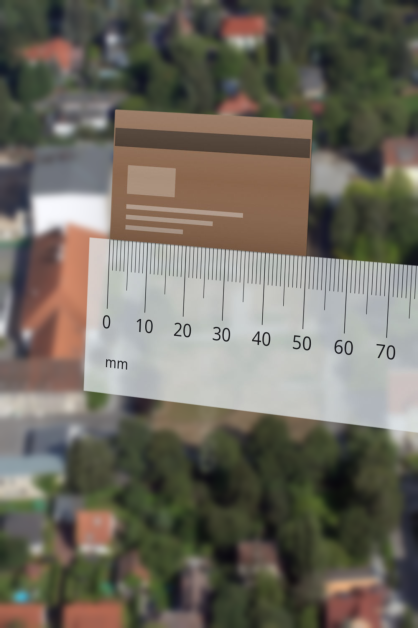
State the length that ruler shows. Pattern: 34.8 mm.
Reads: 50 mm
